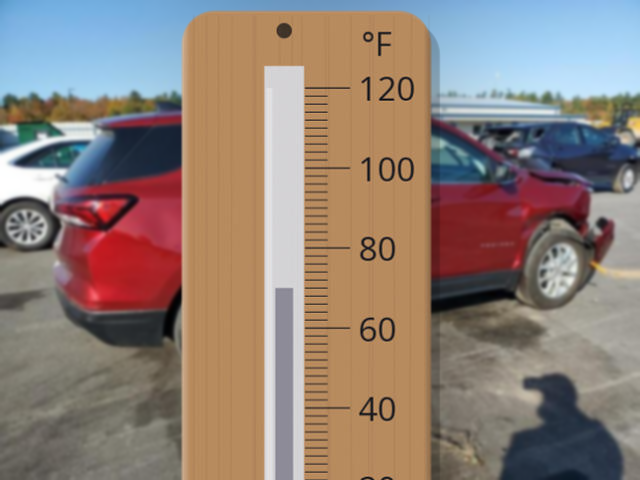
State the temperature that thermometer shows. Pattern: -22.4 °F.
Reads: 70 °F
